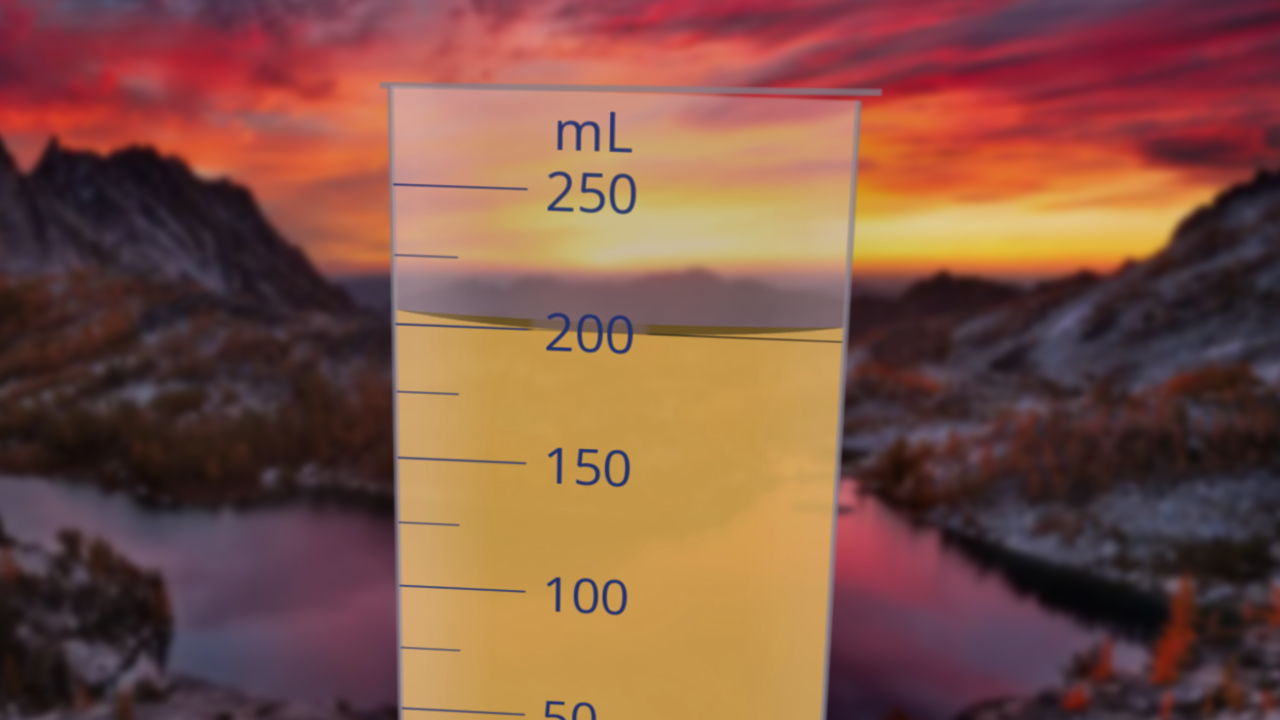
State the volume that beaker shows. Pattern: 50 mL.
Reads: 200 mL
